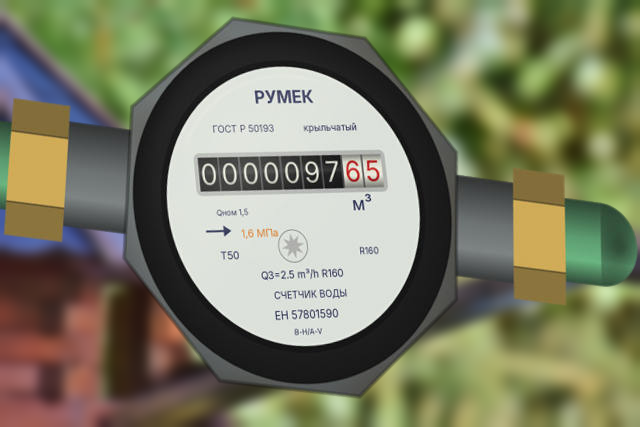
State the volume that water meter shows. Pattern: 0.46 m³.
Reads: 97.65 m³
